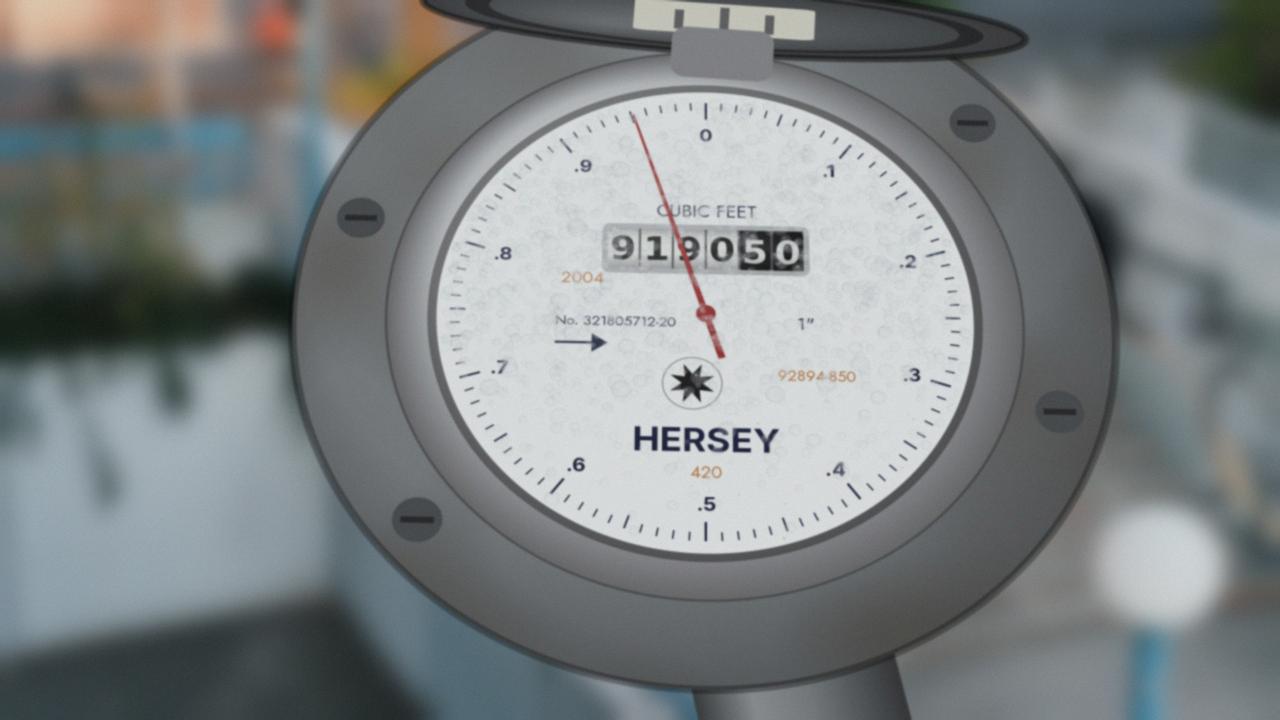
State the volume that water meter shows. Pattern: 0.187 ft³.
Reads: 919049.95 ft³
